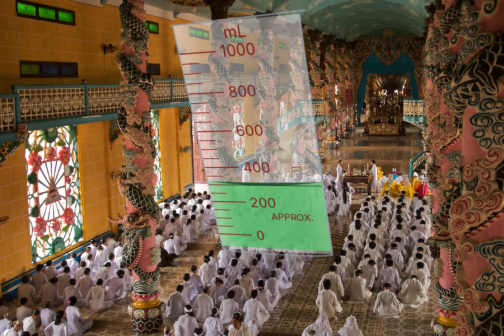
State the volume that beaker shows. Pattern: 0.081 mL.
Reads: 300 mL
